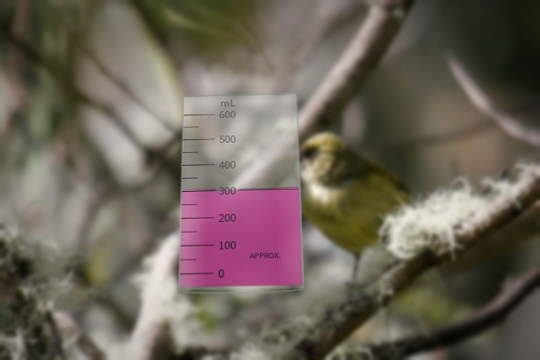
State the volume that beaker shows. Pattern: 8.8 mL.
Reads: 300 mL
